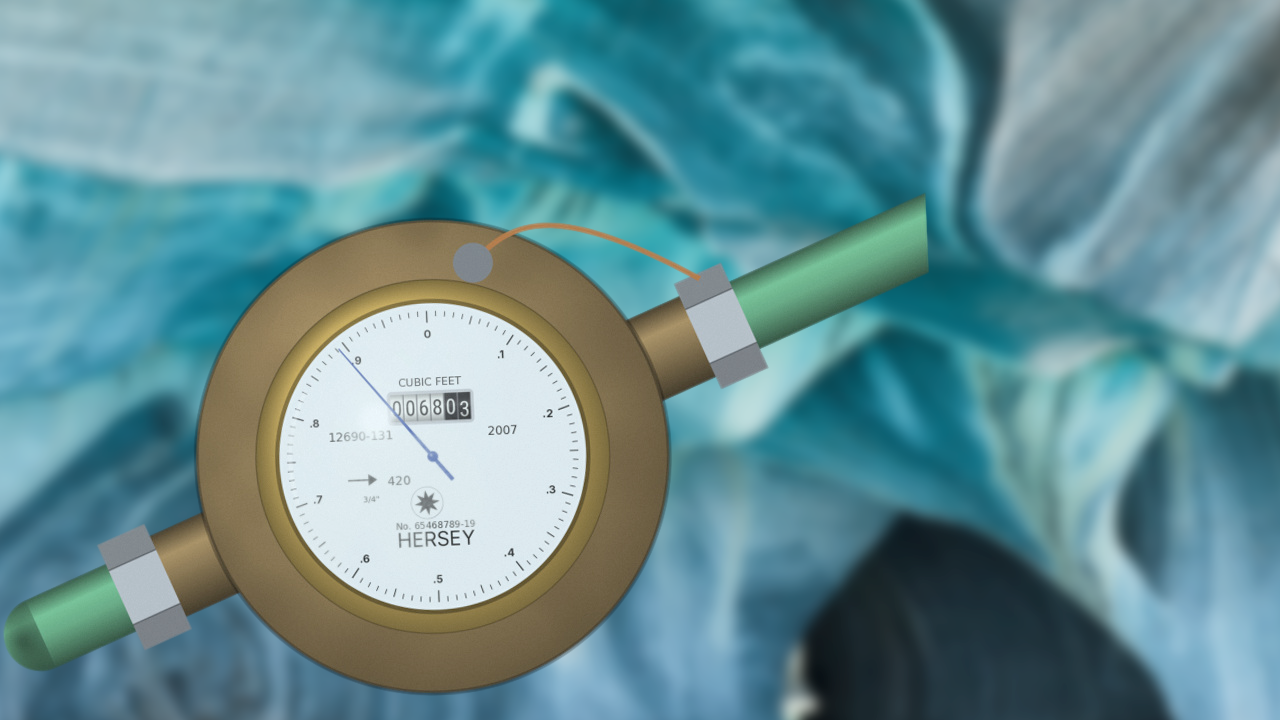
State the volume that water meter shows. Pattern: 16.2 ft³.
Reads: 6802.89 ft³
